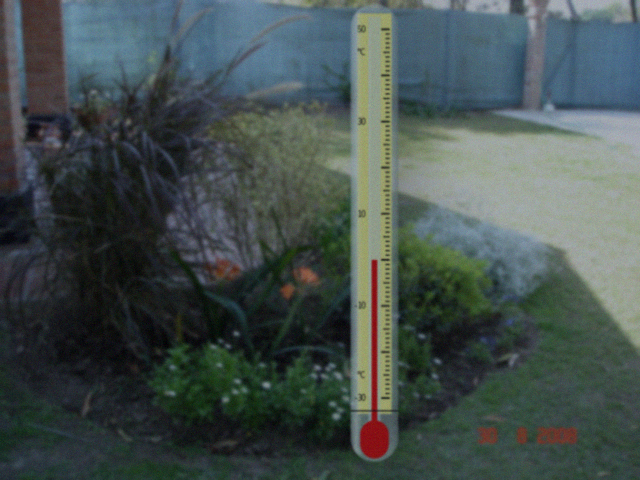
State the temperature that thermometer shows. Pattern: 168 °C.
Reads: 0 °C
